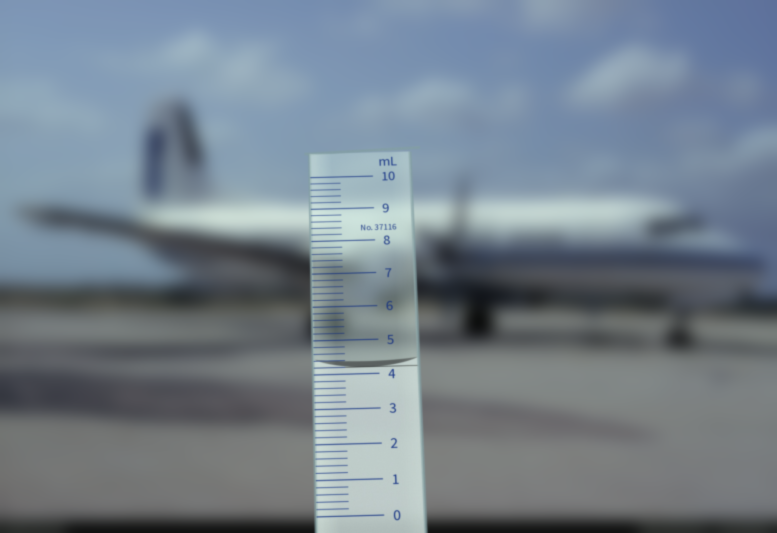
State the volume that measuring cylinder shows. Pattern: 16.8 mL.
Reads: 4.2 mL
